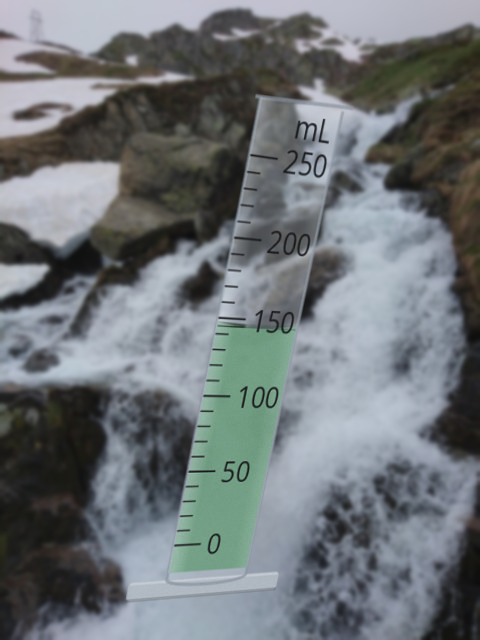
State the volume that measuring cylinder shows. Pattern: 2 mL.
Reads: 145 mL
